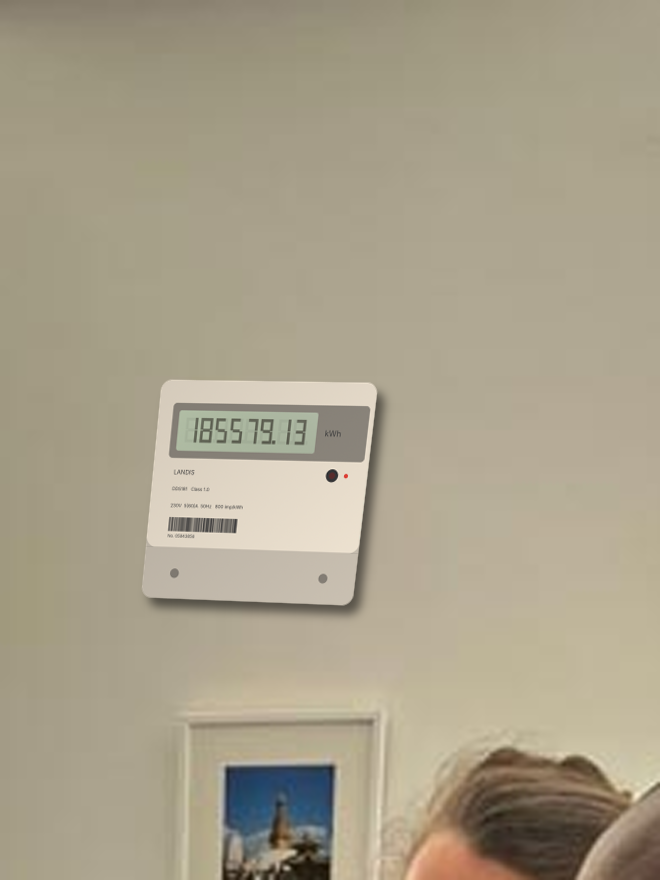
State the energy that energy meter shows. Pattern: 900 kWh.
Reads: 185579.13 kWh
